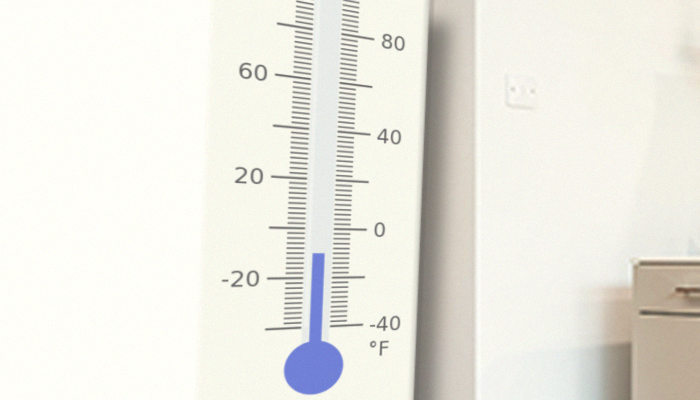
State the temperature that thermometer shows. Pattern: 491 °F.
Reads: -10 °F
